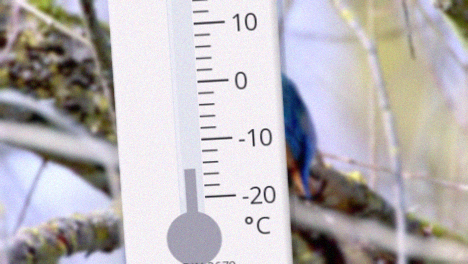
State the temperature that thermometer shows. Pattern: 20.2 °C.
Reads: -15 °C
